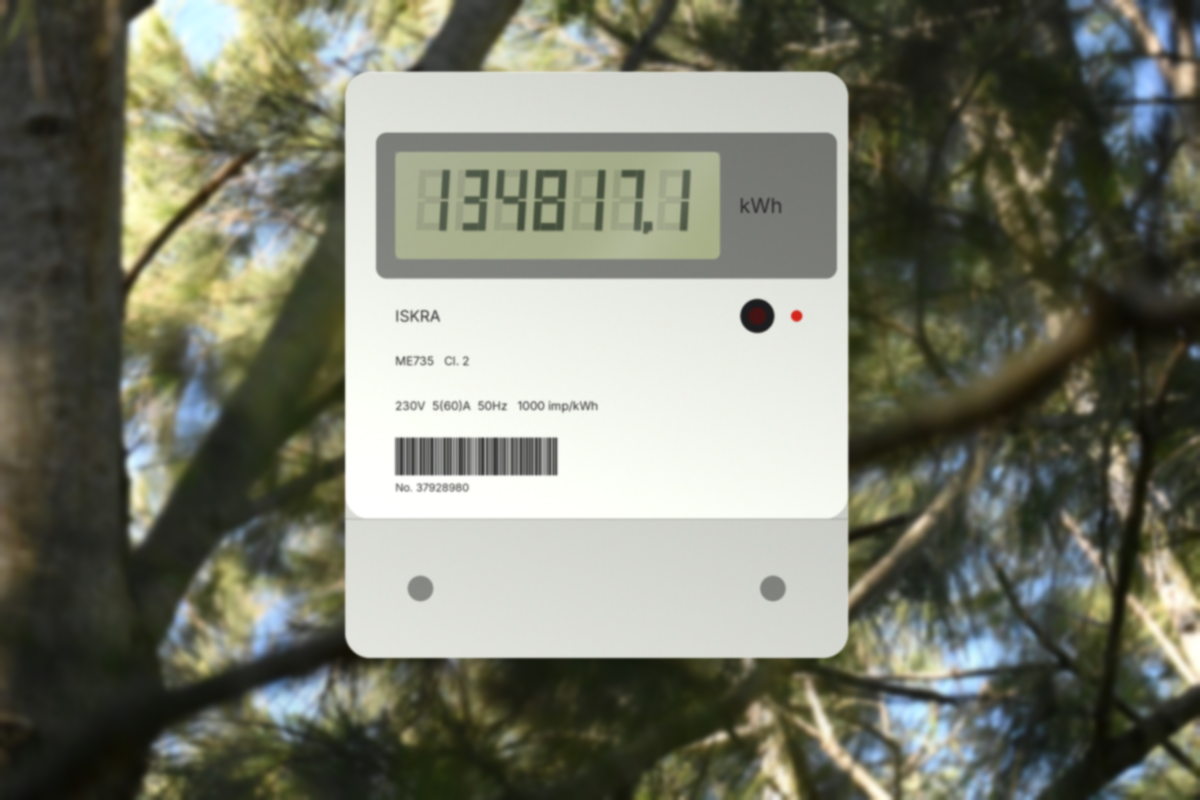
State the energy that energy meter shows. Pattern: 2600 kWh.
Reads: 134817.1 kWh
